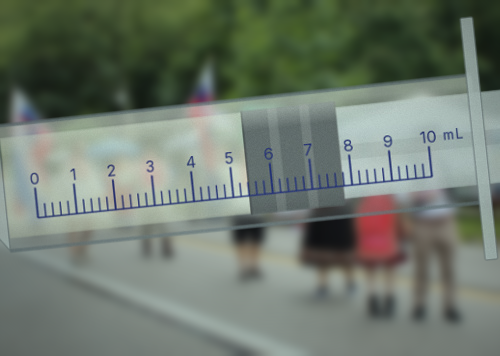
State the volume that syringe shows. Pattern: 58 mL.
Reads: 5.4 mL
